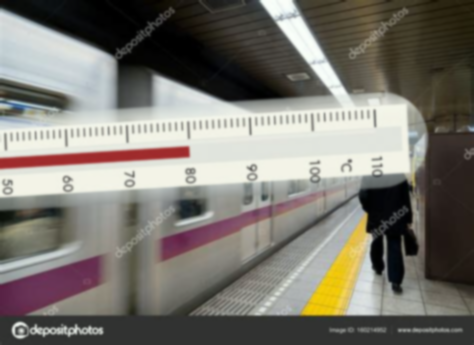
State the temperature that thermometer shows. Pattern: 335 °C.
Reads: 80 °C
